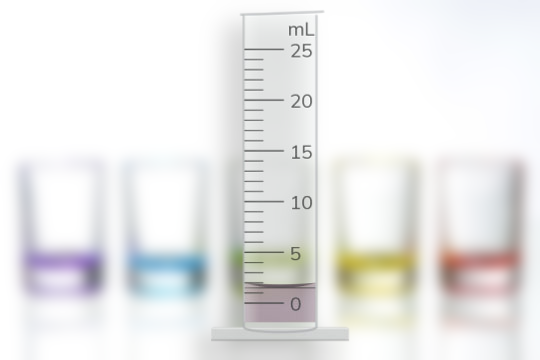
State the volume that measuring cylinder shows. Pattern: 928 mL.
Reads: 1.5 mL
